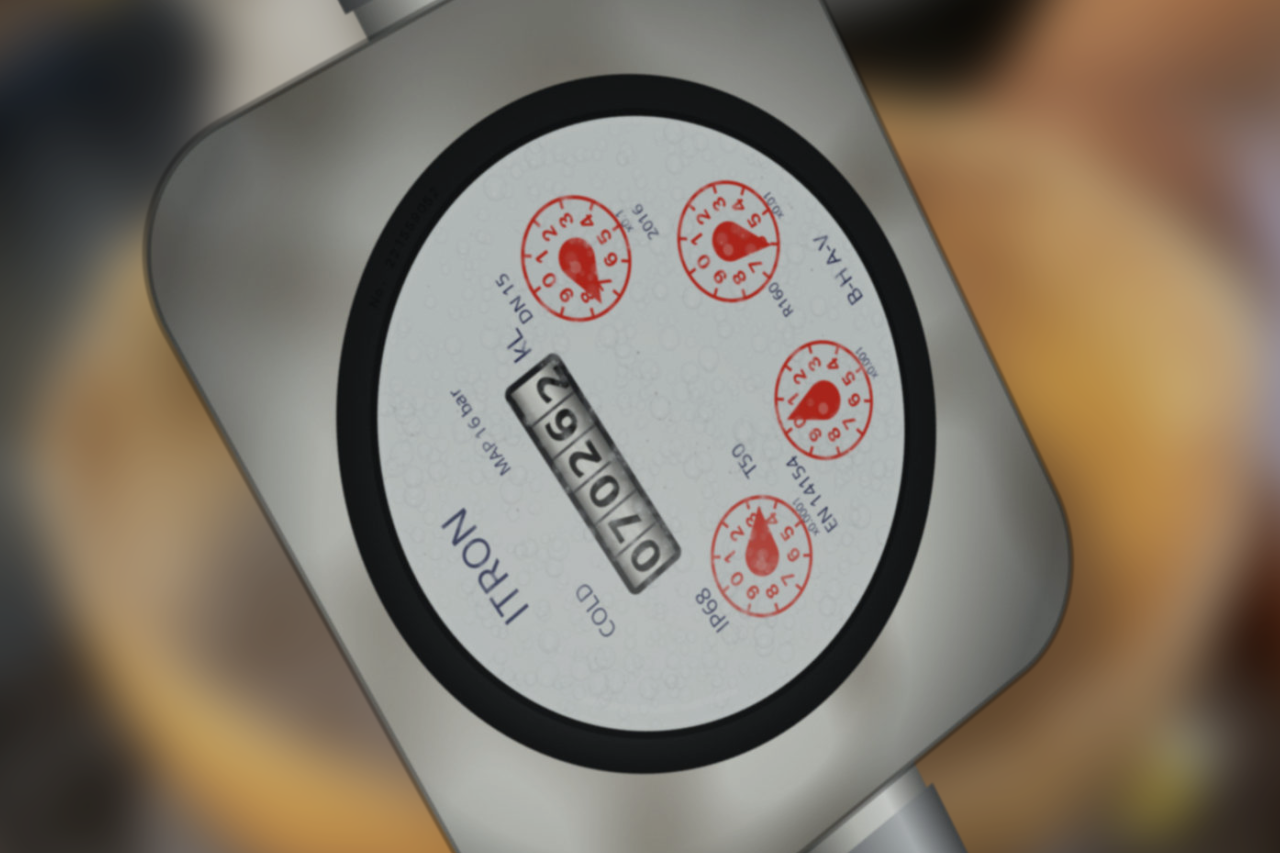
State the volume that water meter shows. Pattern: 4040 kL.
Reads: 70261.7603 kL
